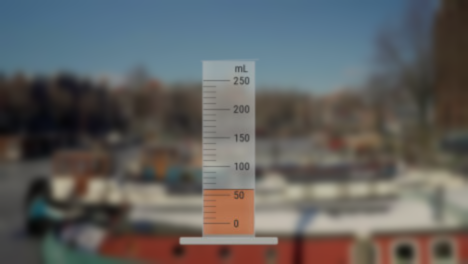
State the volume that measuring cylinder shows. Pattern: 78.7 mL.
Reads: 60 mL
